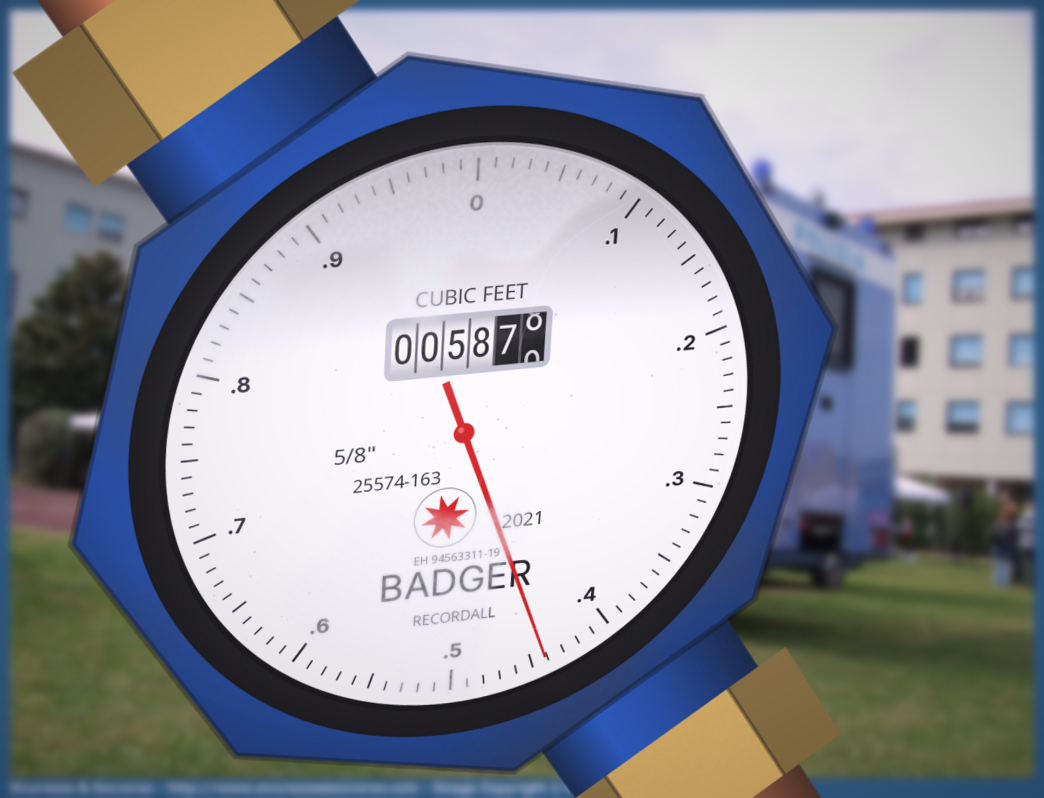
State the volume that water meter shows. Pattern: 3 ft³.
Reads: 5878.44 ft³
